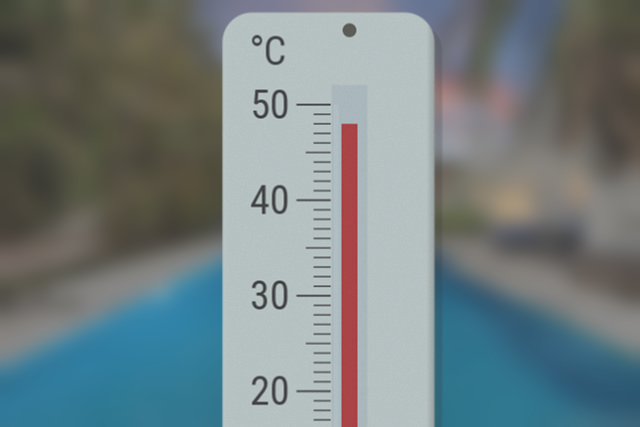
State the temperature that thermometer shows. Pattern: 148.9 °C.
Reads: 48 °C
